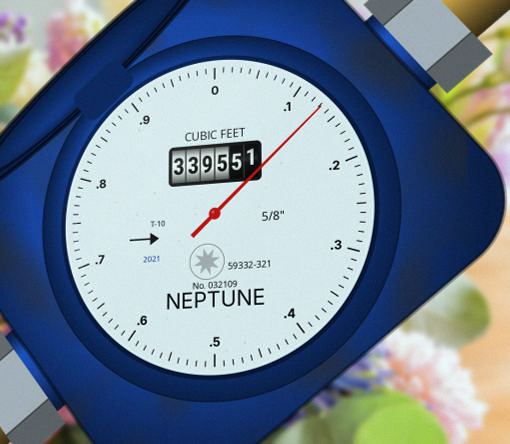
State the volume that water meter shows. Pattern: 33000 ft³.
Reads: 339551.13 ft³
